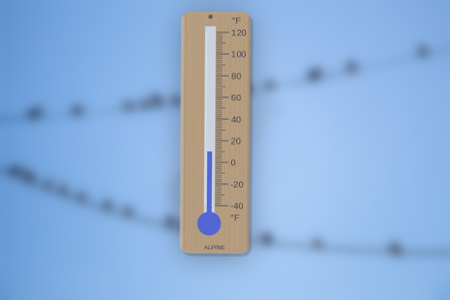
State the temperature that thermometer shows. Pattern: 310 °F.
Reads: 10 °F
